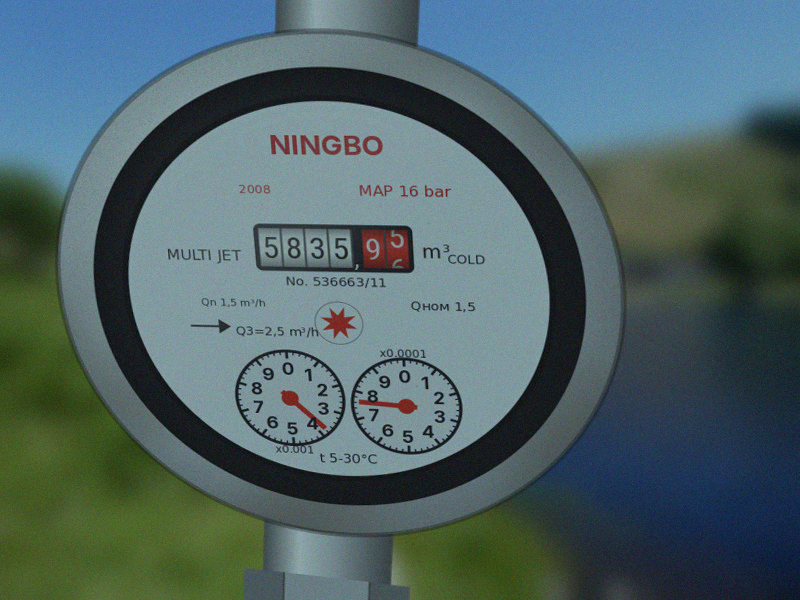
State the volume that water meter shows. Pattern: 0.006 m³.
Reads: 5835.9537 m³
